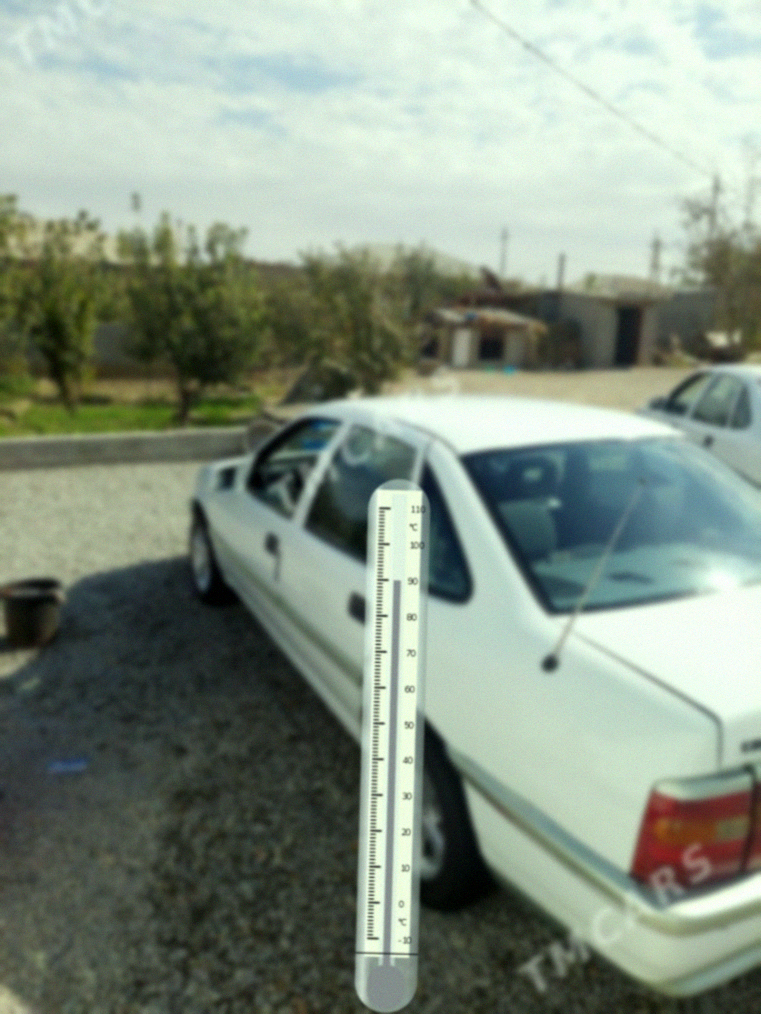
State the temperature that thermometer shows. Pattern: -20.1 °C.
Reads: 90 °C
